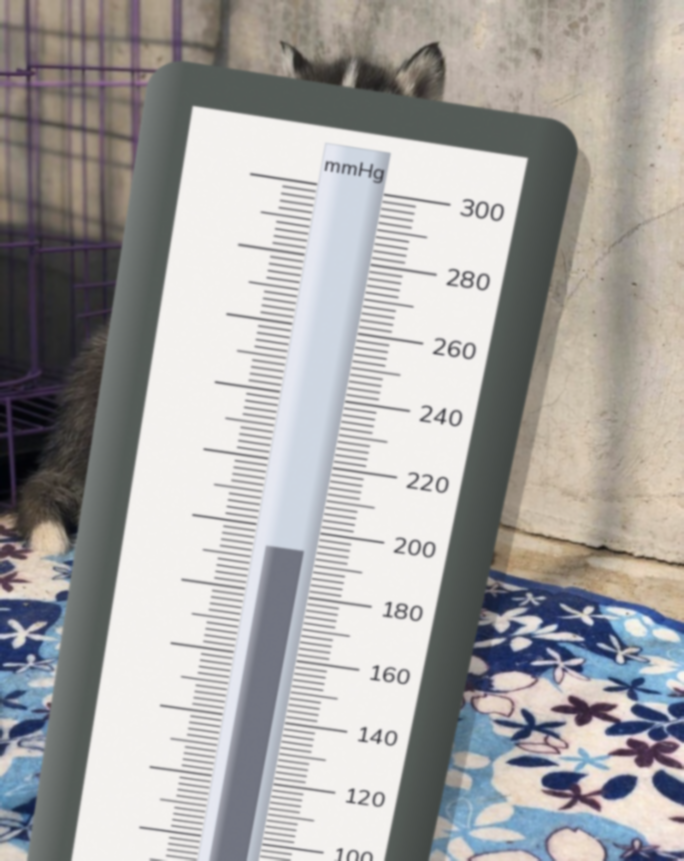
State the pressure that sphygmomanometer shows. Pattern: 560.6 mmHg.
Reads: 194 mmHg
